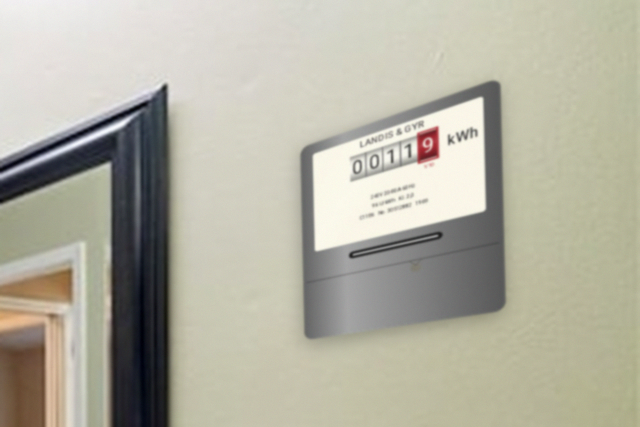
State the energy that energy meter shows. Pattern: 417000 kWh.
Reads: 11.9 kWh
